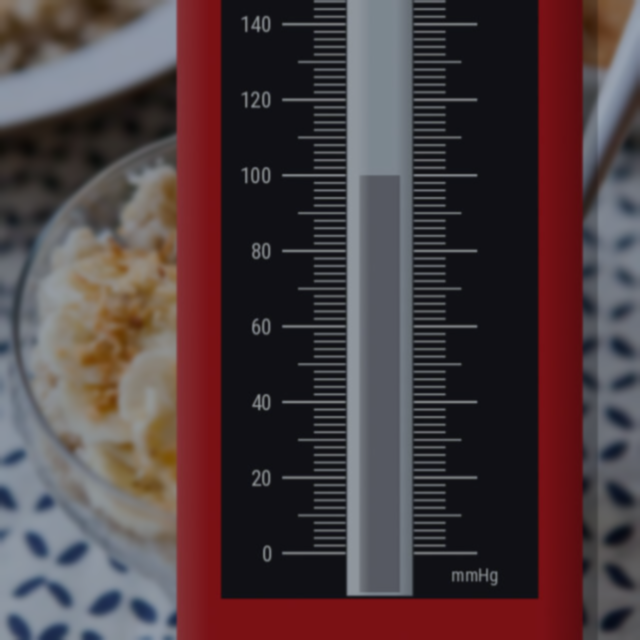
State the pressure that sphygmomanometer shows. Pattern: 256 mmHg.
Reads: 100 mmHg
